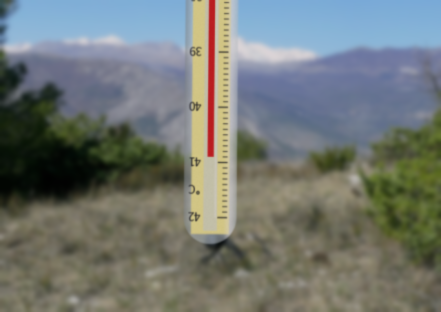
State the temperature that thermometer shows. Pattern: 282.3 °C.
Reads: 40.9 °C
